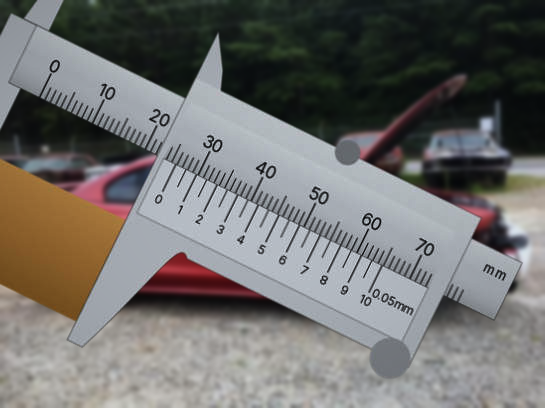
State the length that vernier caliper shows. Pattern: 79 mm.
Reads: 25.8 mm
